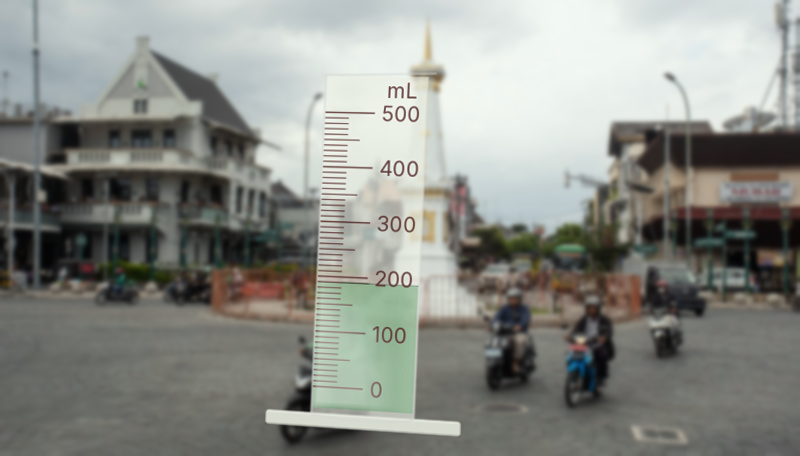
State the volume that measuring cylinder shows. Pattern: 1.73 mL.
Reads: 190 mL
